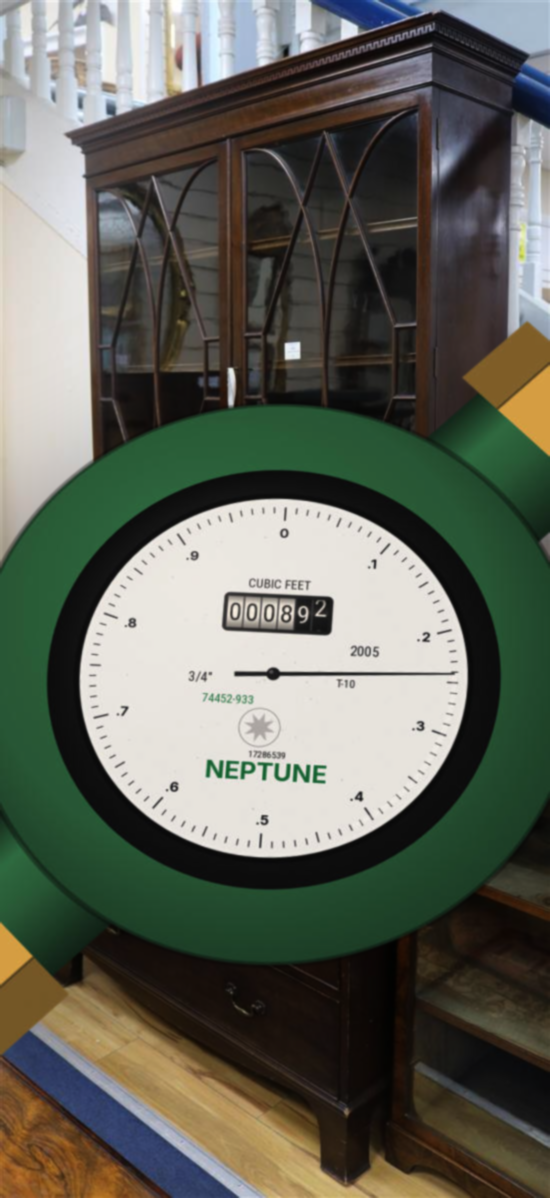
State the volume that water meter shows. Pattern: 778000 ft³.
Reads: 892.24 ft³
